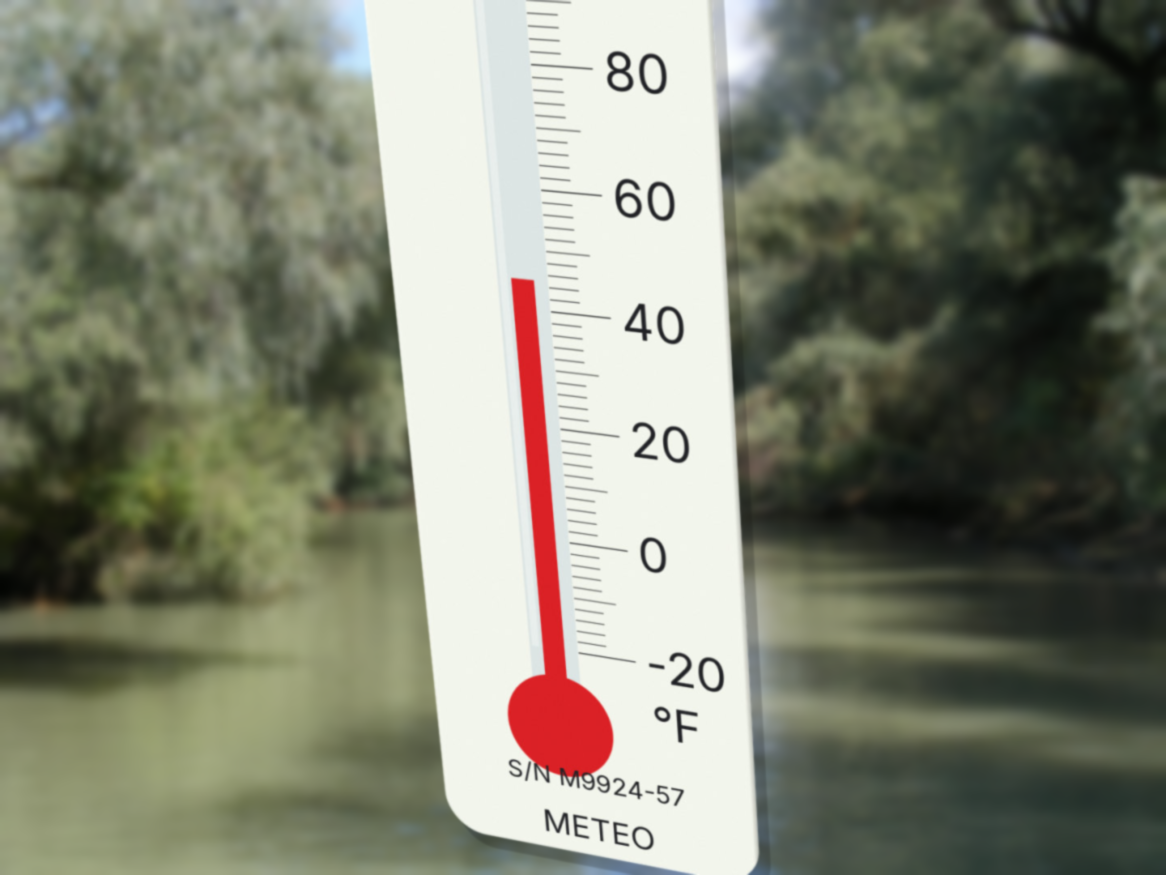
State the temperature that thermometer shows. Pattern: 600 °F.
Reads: 45 °F
